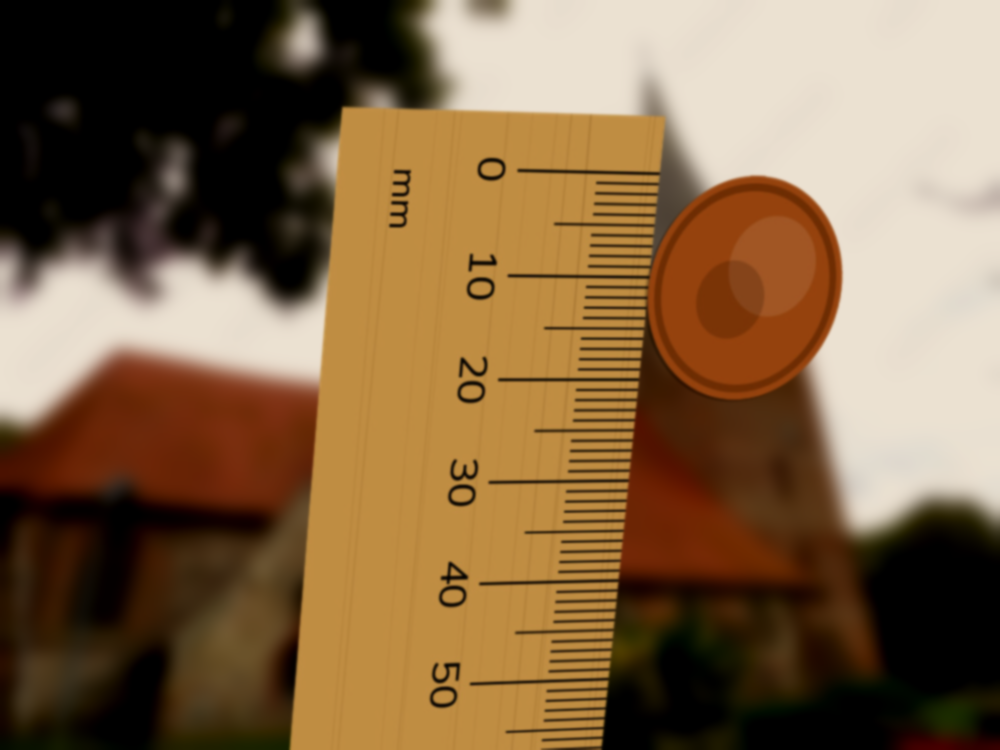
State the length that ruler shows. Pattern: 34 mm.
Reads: 22 mm
